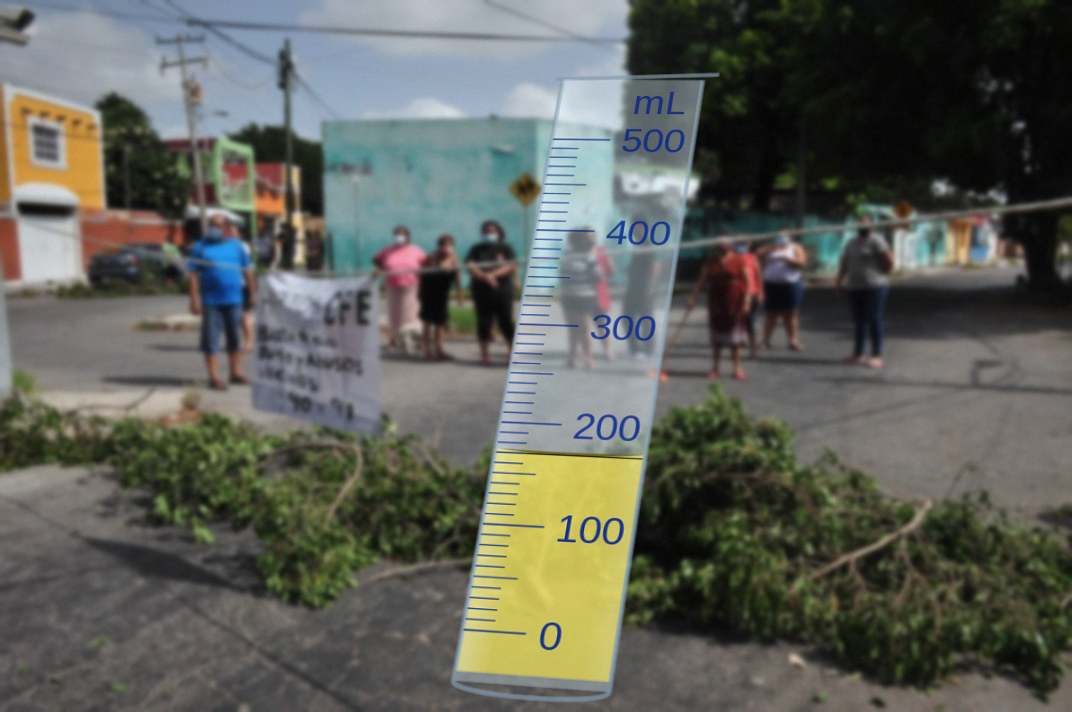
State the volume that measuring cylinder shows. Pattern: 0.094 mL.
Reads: 170 mL
